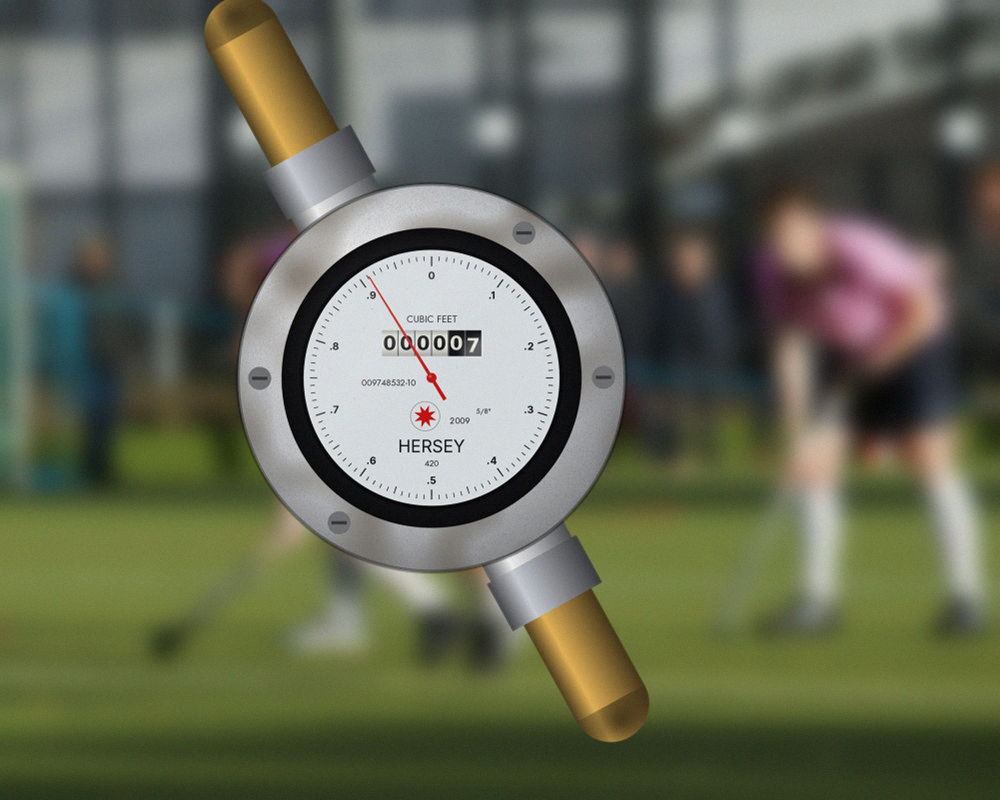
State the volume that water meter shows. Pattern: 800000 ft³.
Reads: 6.91 ft³
